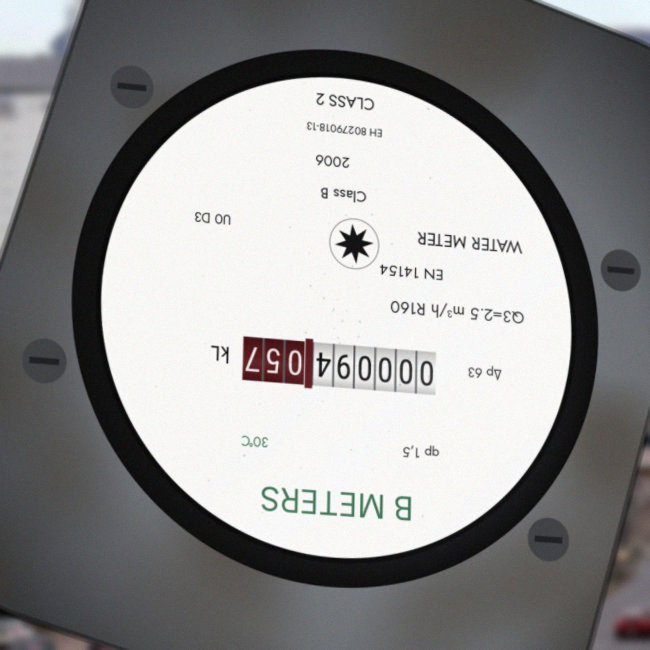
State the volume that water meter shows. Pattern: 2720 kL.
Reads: 94.057 kL
